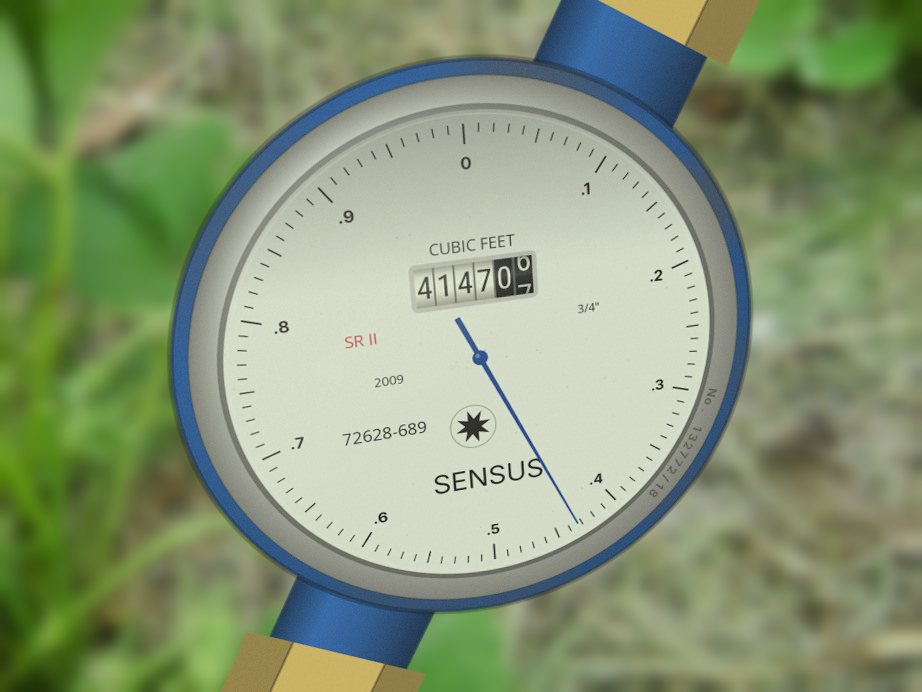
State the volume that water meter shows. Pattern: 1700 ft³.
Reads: 414706.43 ft³
